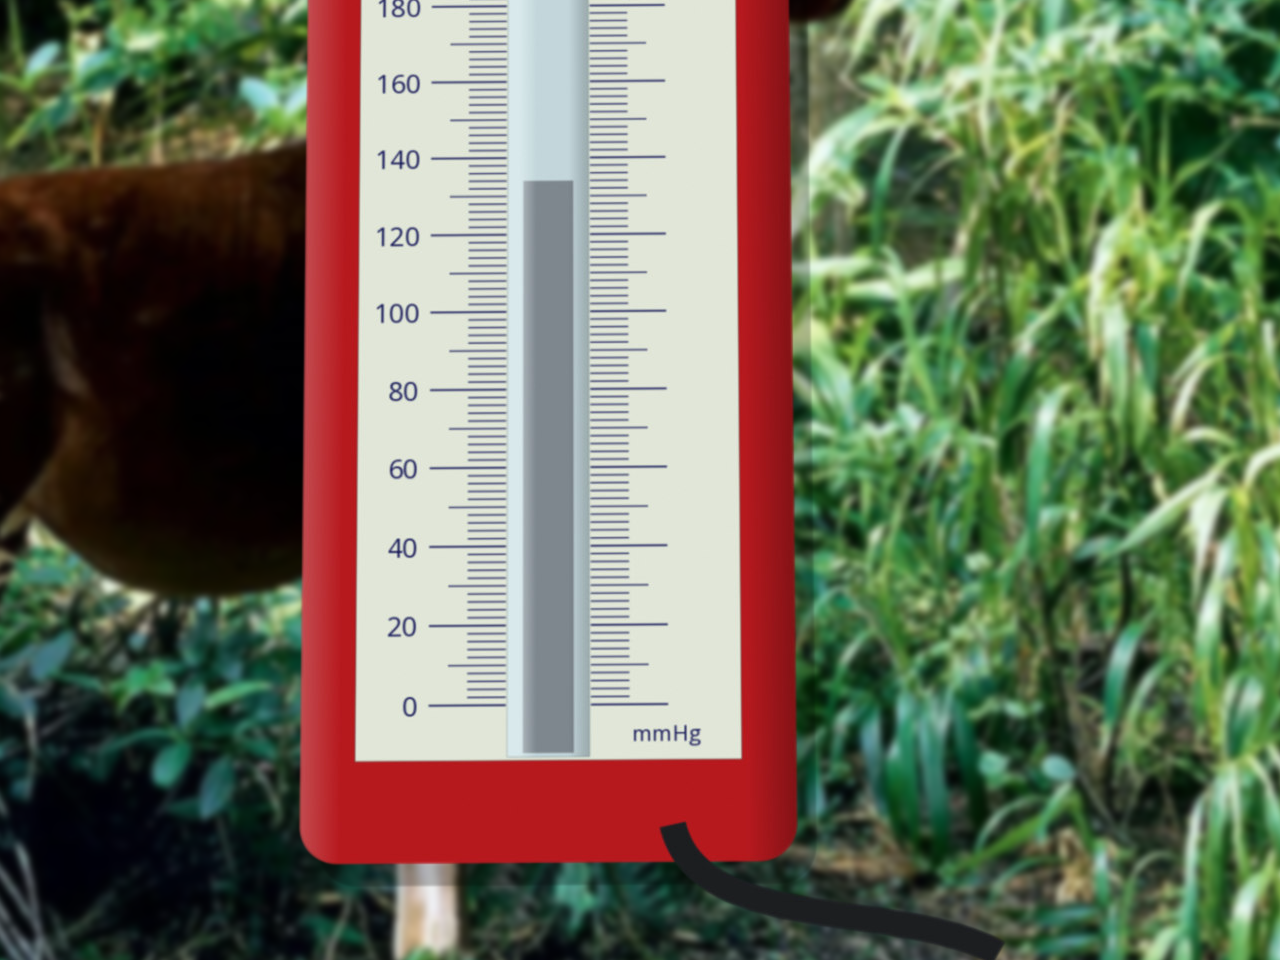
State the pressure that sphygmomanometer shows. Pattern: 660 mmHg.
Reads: 134 mmHg
